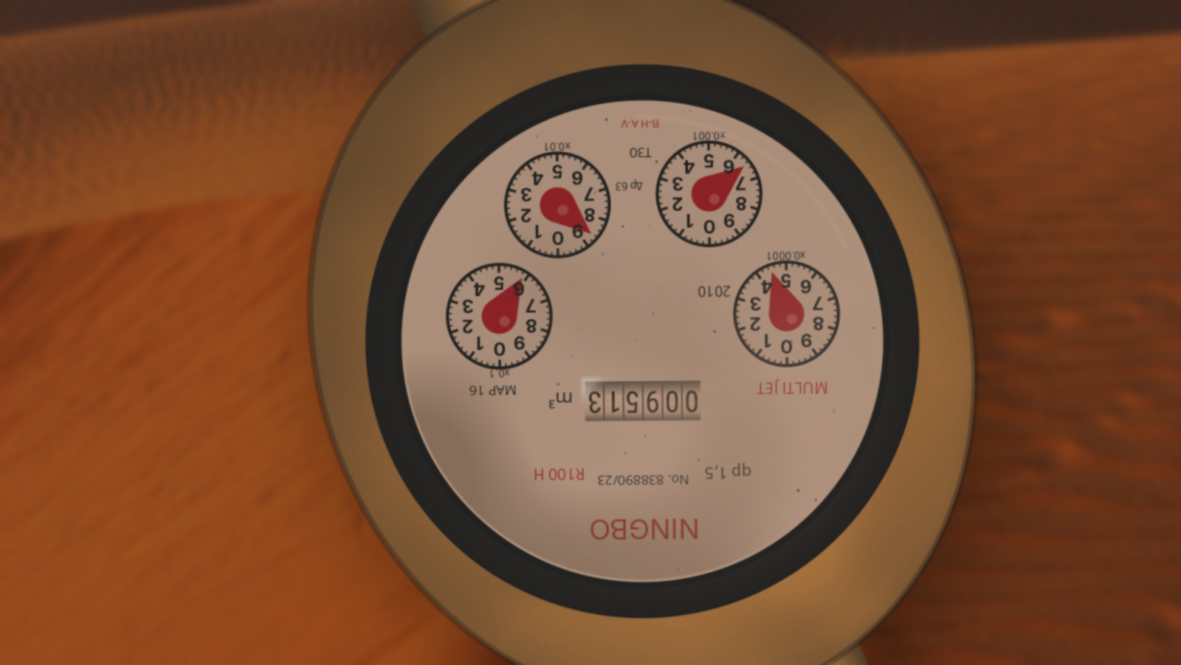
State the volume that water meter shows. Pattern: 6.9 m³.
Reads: 9513.5864 m³
